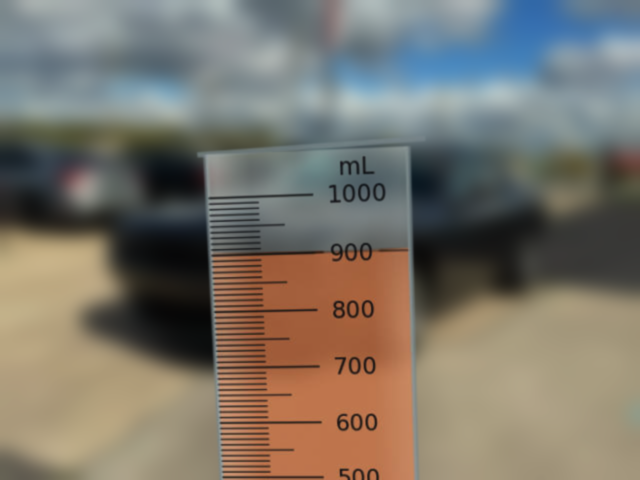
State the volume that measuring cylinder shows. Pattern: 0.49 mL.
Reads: 900 mL
